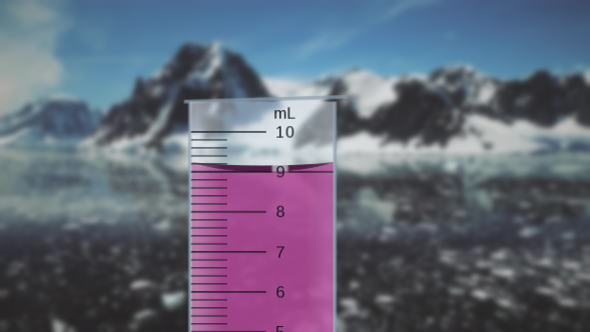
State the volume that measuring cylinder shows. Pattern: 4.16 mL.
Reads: 9 mL
